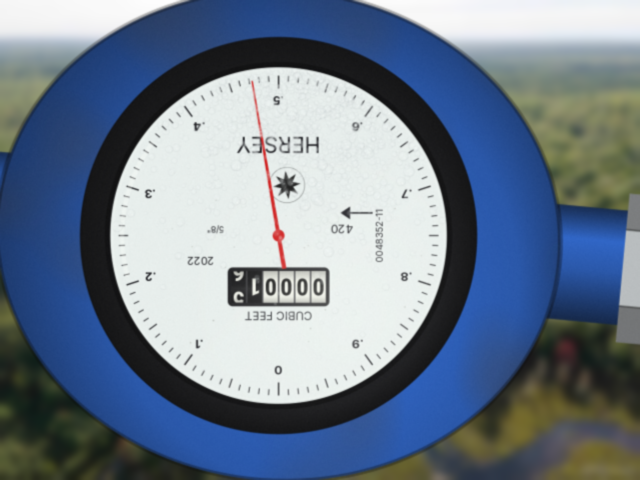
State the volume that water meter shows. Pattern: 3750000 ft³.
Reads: 15.47 ft³
